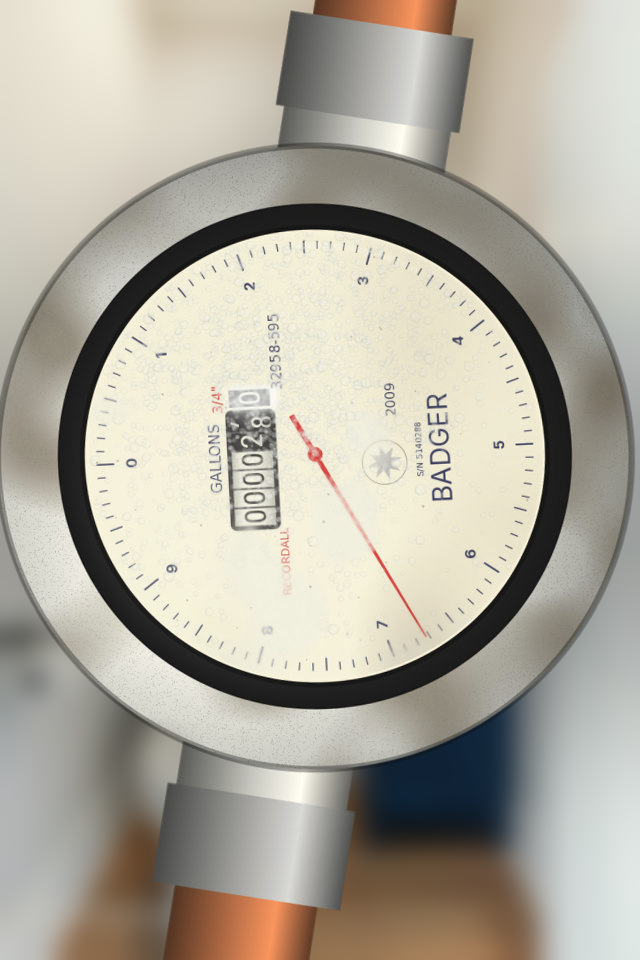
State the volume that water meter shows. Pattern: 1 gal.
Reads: 276.7 gal
